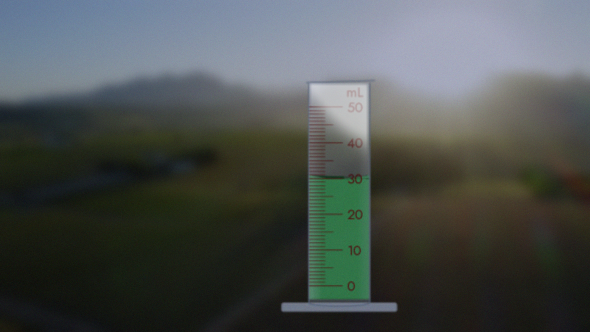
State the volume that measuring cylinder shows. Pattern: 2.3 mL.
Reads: 30 mL
